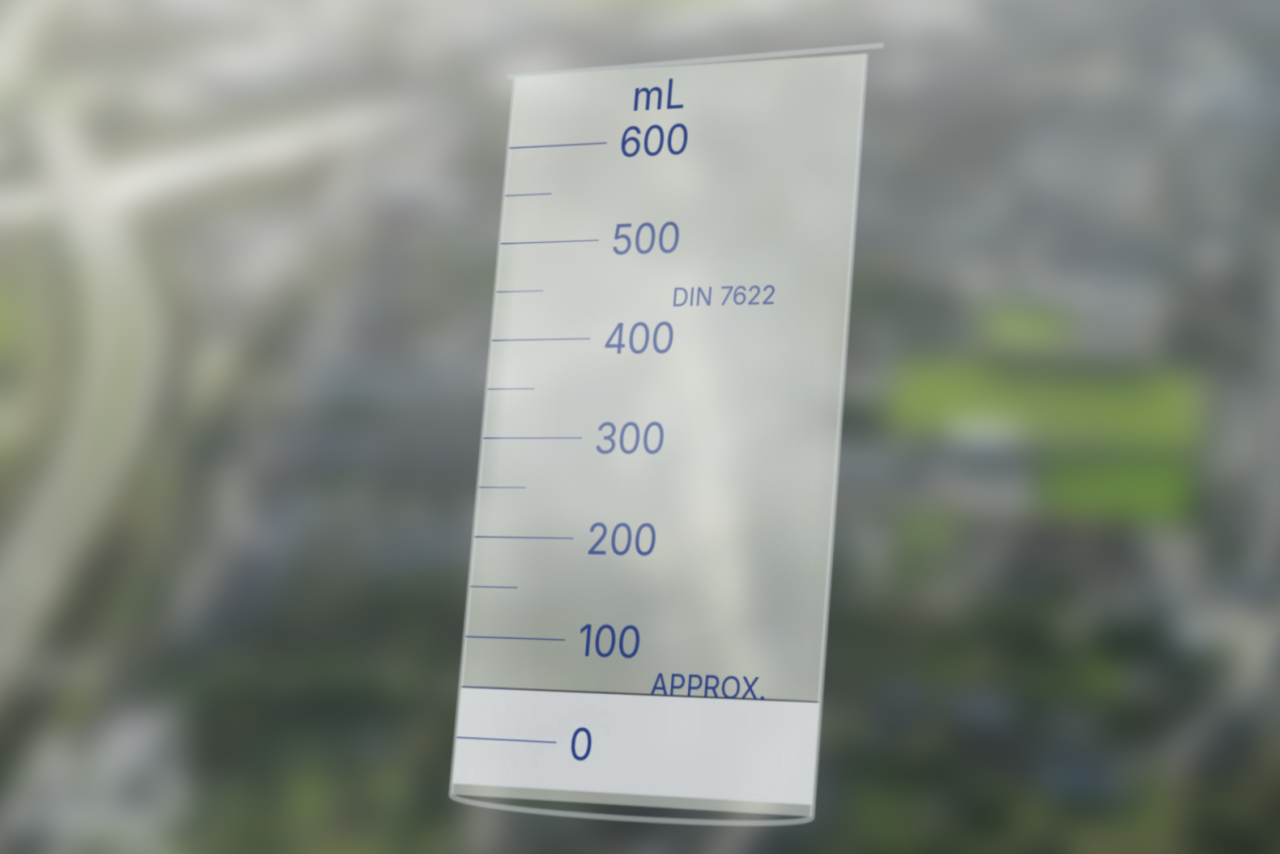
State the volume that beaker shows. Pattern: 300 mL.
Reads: 50 mL
